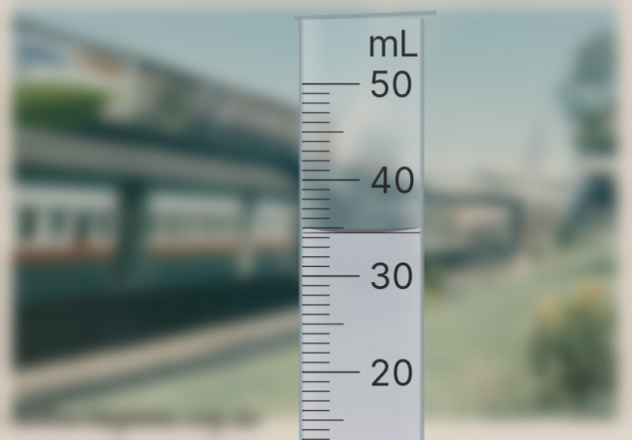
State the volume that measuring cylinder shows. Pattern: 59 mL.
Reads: 34.5 mL
